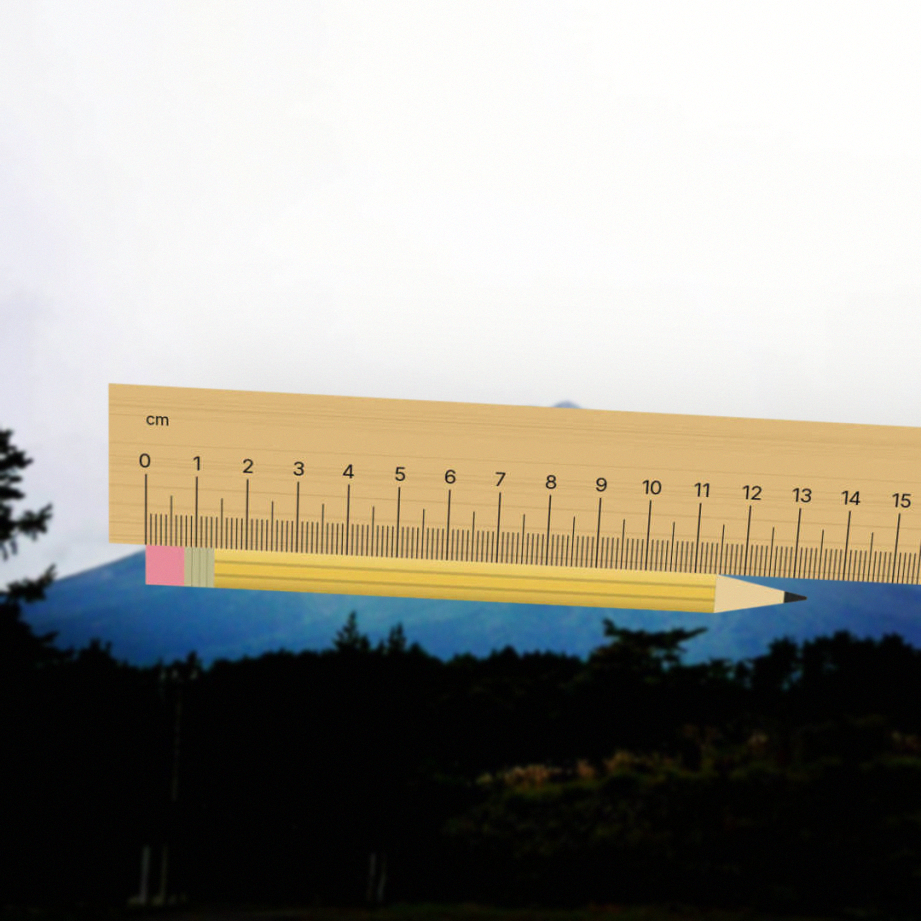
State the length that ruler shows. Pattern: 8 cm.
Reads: 13.3 cm
